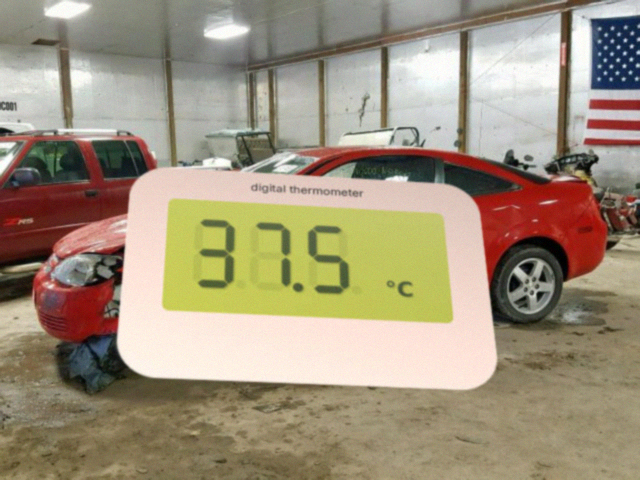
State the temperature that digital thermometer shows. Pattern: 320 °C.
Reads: 37.5 °C
